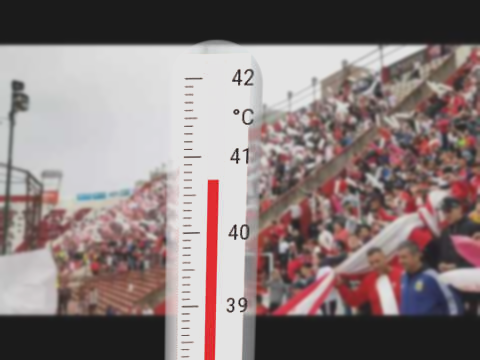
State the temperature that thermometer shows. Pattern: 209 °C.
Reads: 40.7 °C
